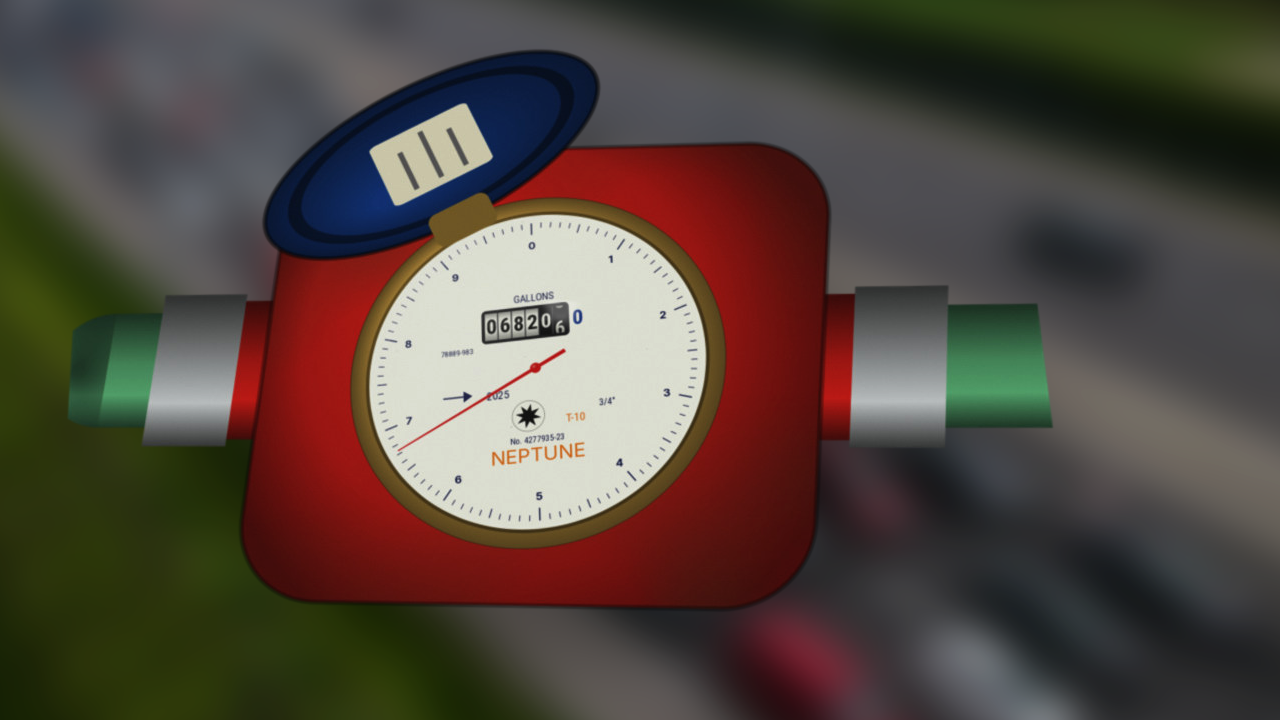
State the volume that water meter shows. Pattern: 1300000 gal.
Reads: 682056.7 gal
